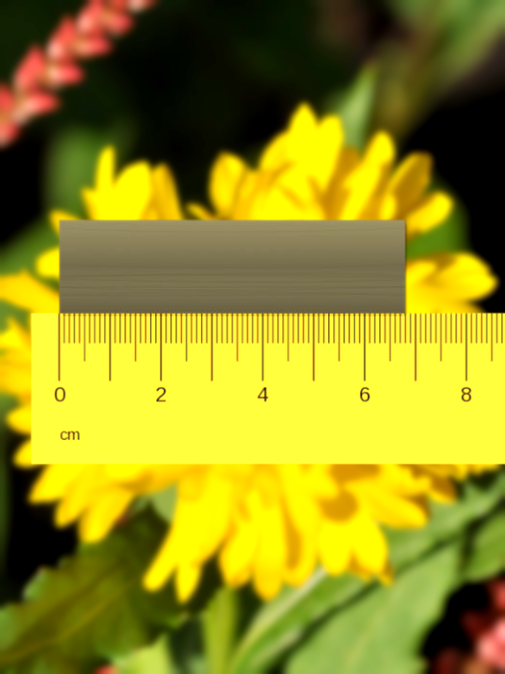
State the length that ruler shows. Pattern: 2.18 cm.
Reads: 6.8 cm
